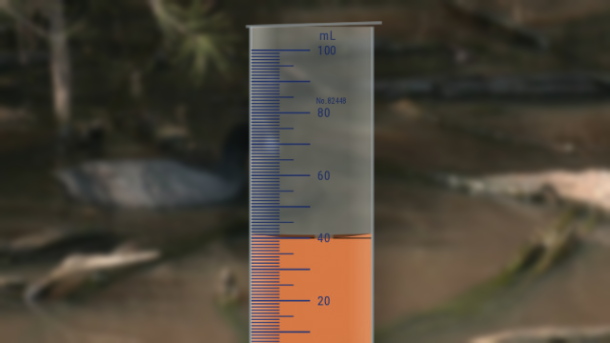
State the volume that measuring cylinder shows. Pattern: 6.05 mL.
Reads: 40 mL
